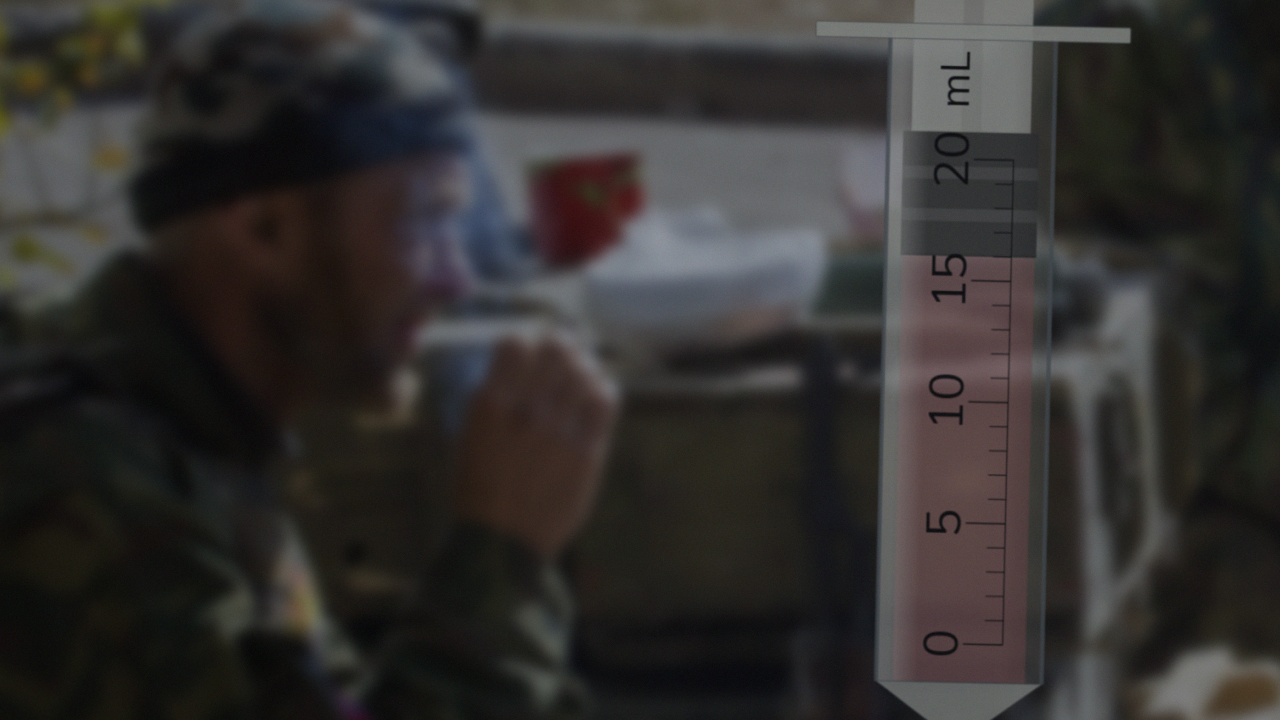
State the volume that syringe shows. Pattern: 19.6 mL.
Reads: 16 mL
